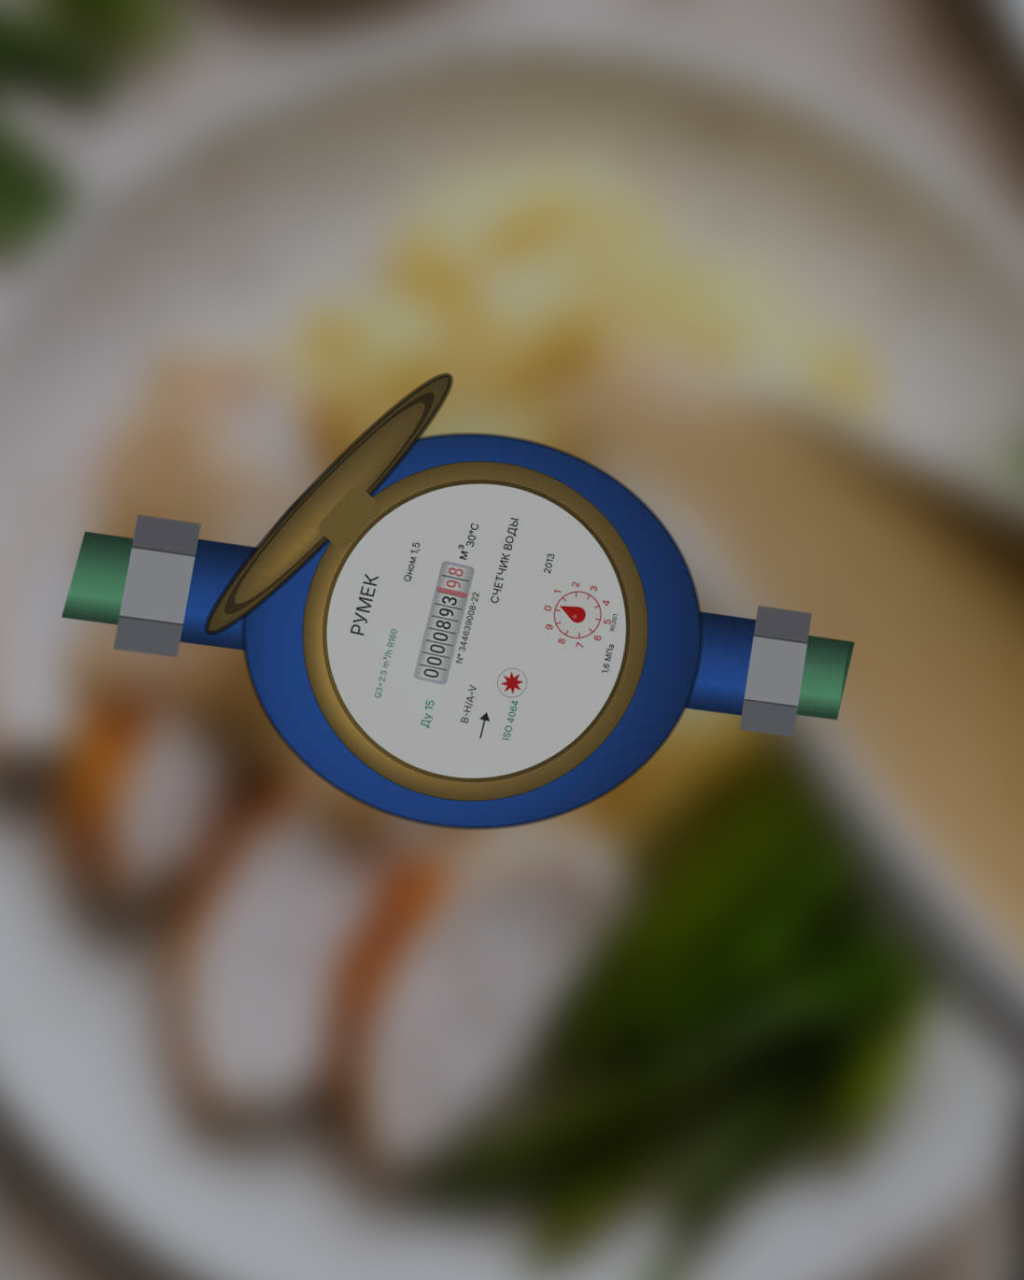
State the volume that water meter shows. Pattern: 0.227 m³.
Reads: 893.980 m³
